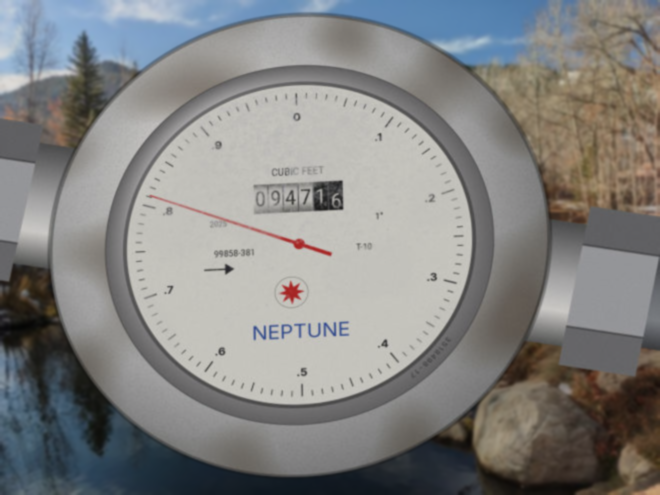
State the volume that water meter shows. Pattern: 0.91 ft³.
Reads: 94715.81 ft³
